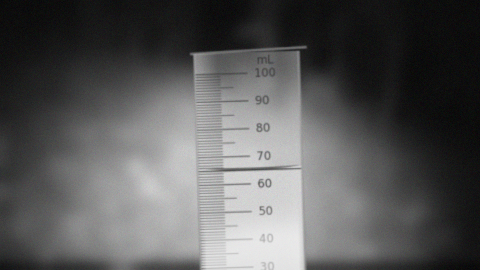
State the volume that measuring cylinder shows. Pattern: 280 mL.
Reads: 65 mL
